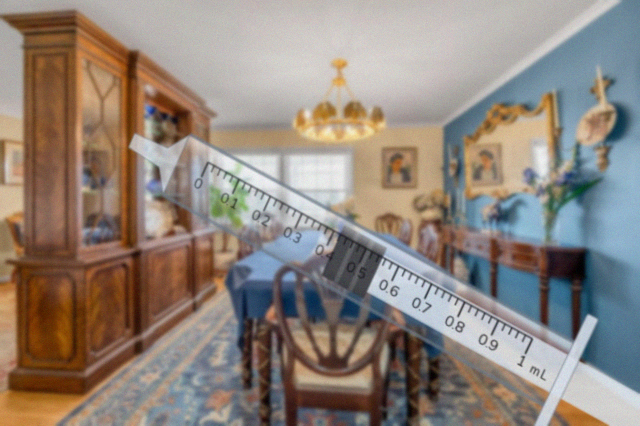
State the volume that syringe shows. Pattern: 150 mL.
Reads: 0.42 mL
